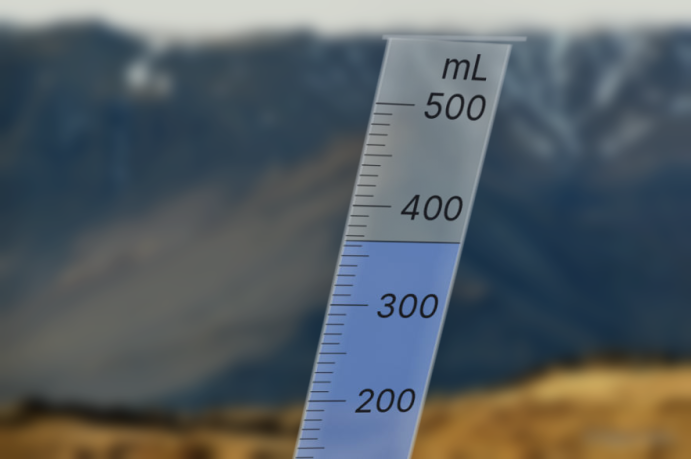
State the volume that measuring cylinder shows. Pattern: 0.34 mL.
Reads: 365 mL
